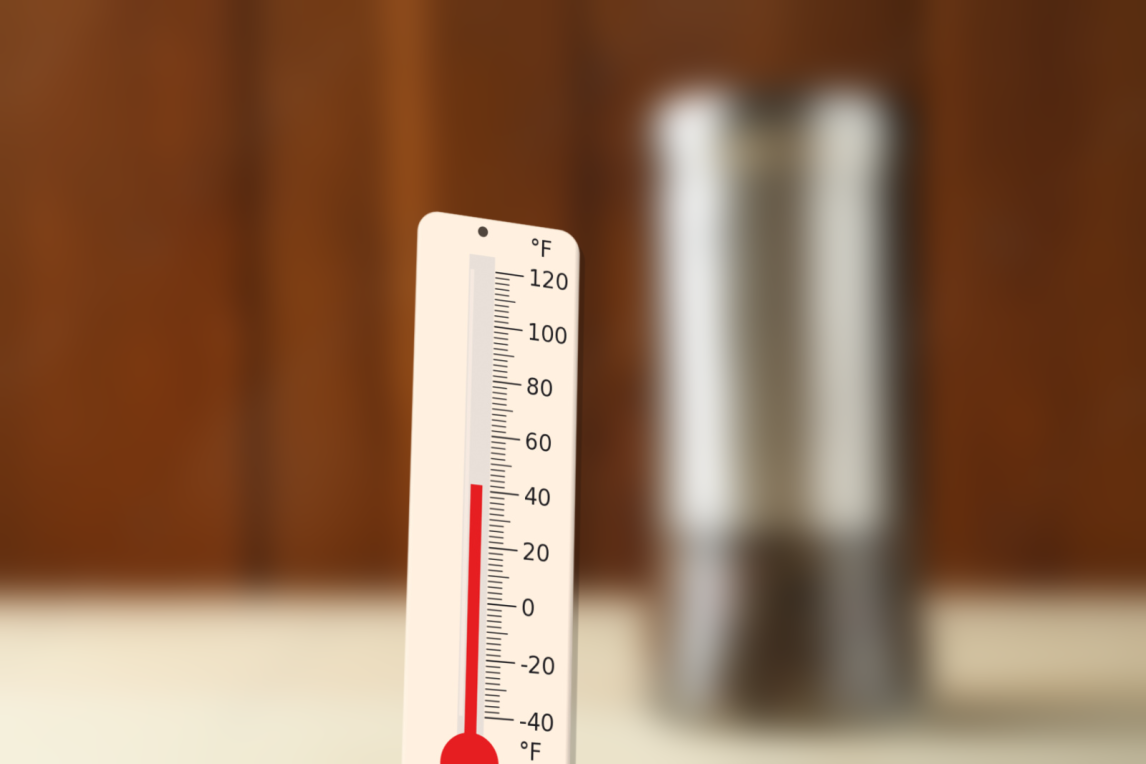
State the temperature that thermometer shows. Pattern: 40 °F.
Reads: 42 °F
